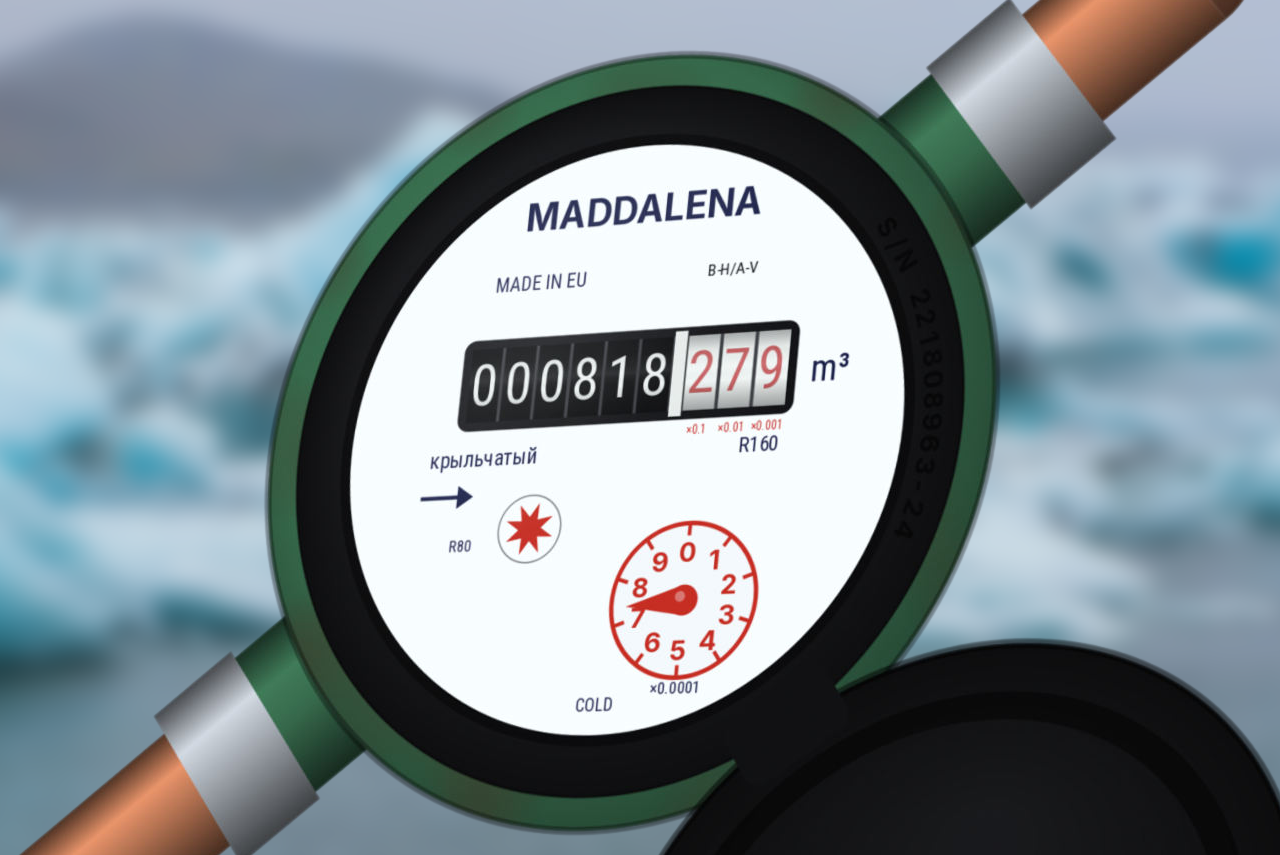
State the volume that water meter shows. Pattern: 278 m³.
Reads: 818.2797 m³
